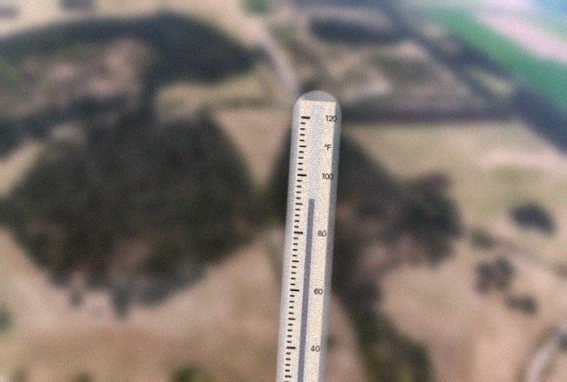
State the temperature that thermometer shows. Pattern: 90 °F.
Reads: 92 °F
